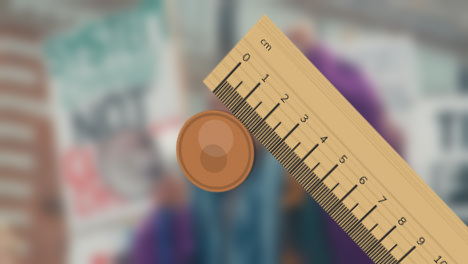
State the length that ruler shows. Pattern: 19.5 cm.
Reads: 3 cm
